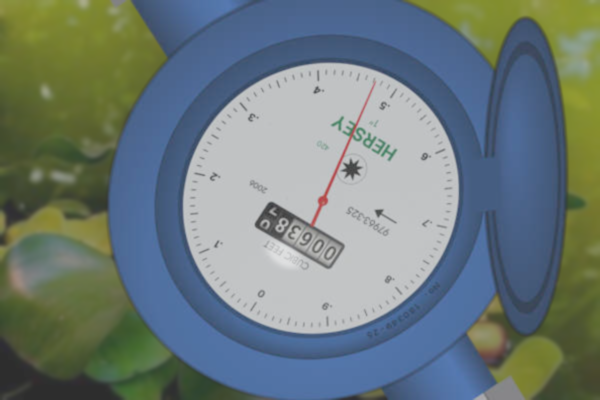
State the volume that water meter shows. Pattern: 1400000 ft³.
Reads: 6386.47 ft³
